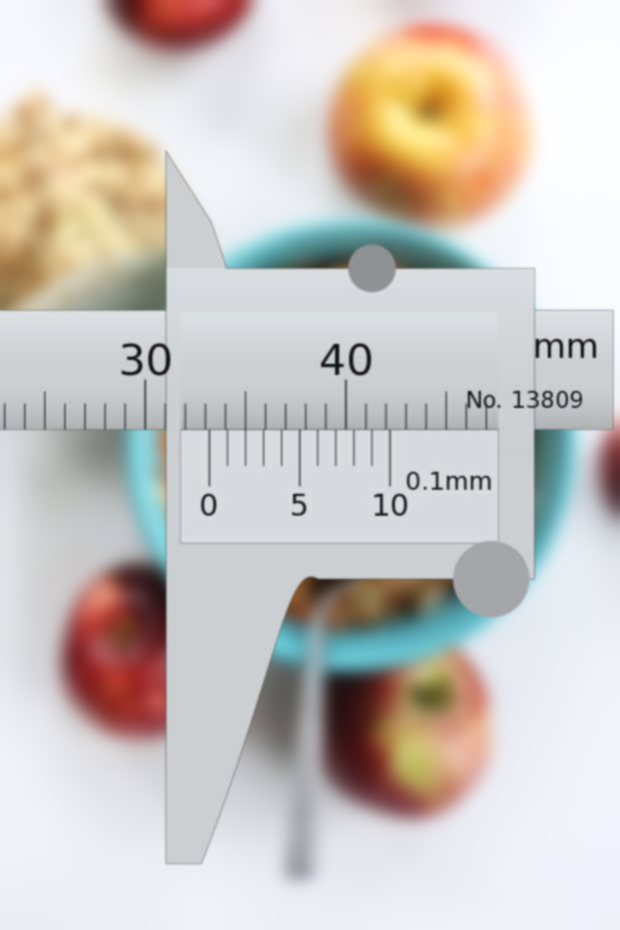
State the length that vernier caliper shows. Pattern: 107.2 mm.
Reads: 33.2 mm
